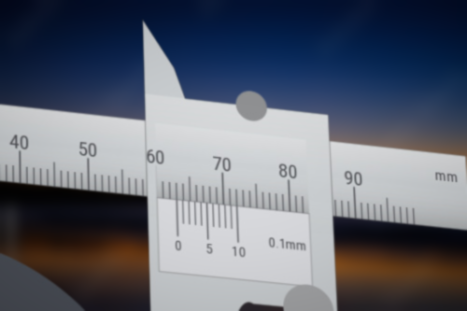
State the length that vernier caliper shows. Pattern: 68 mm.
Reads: 63.0 mm
